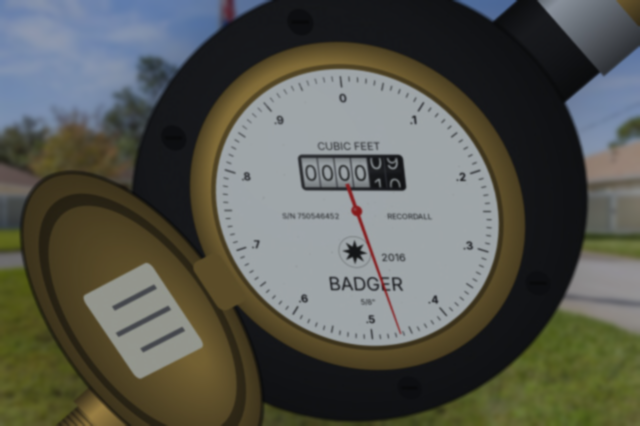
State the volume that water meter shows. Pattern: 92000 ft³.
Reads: 9.46 ft³
